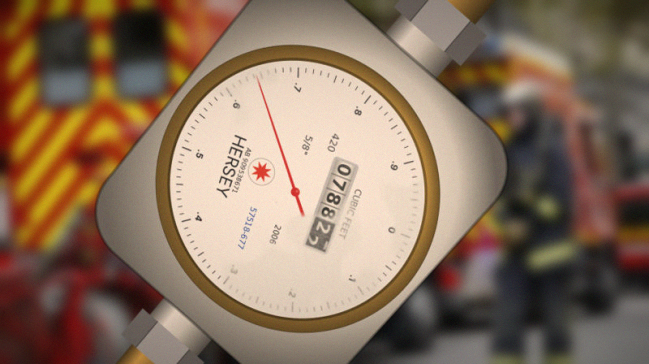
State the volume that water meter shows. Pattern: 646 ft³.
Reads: 78821.64 ft³
